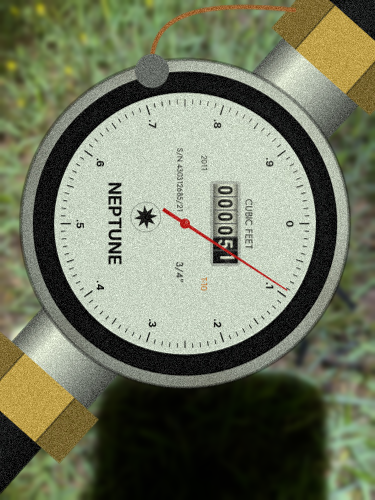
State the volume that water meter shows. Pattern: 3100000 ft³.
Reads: 51.09 ft³
